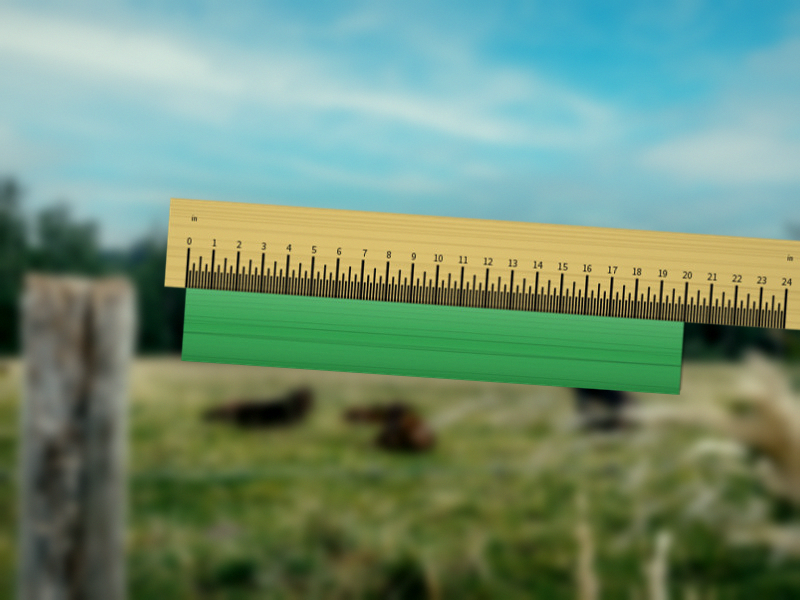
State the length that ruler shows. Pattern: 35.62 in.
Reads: 20 in
